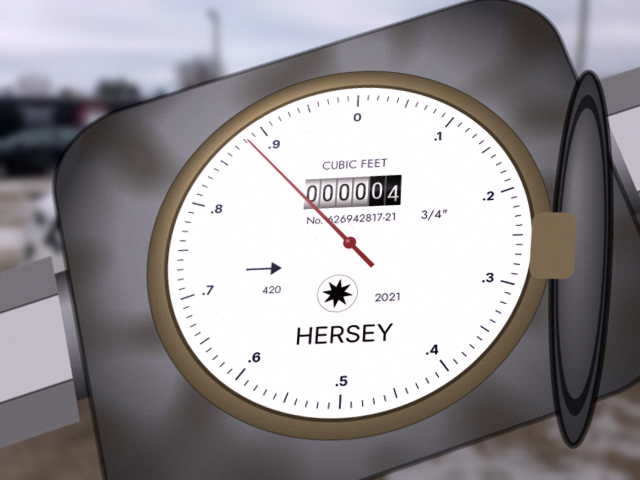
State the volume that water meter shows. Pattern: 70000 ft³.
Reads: 3.88 ft³
